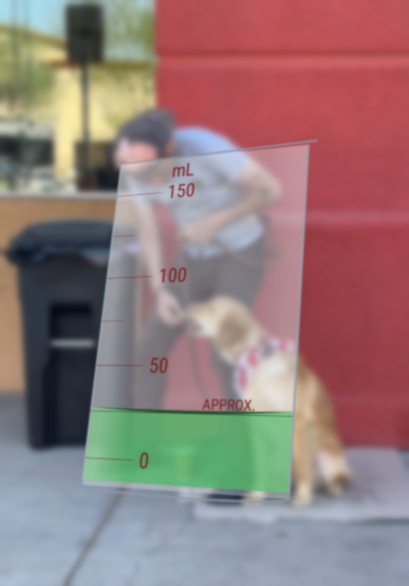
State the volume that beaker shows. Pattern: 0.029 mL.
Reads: 25 mL
